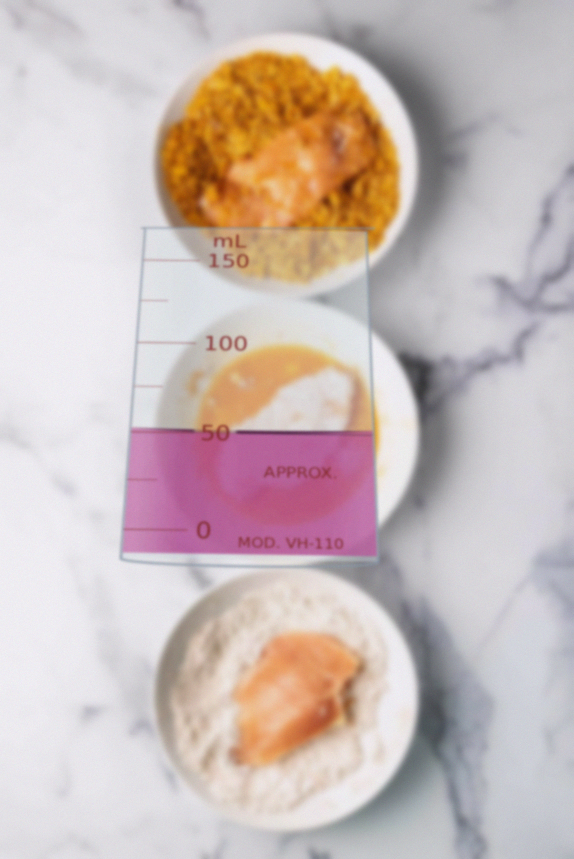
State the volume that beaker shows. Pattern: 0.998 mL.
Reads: 50 mL
